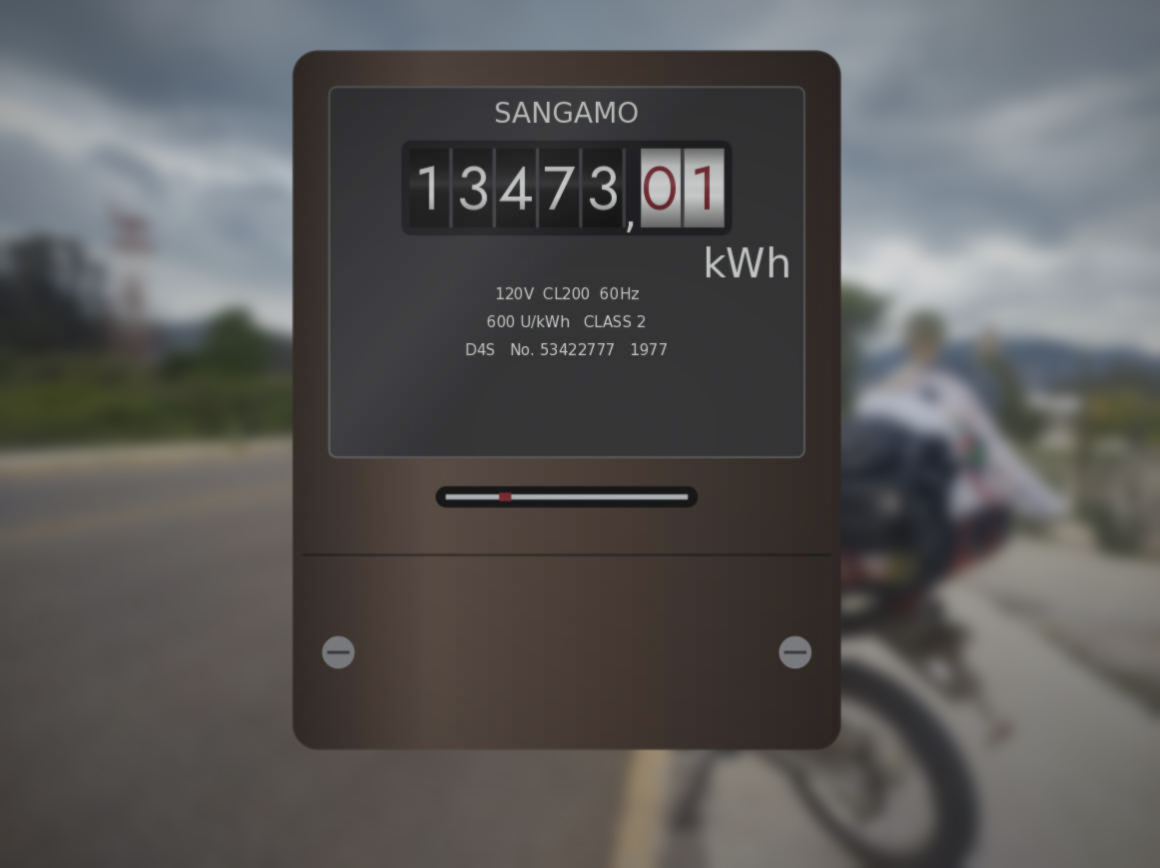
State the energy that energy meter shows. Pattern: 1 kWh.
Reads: 13473.01 kWh
